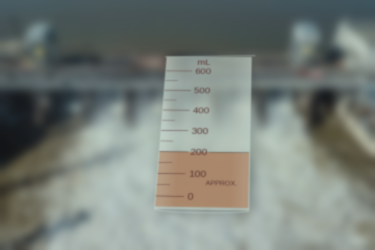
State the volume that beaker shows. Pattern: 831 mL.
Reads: 200 mL
